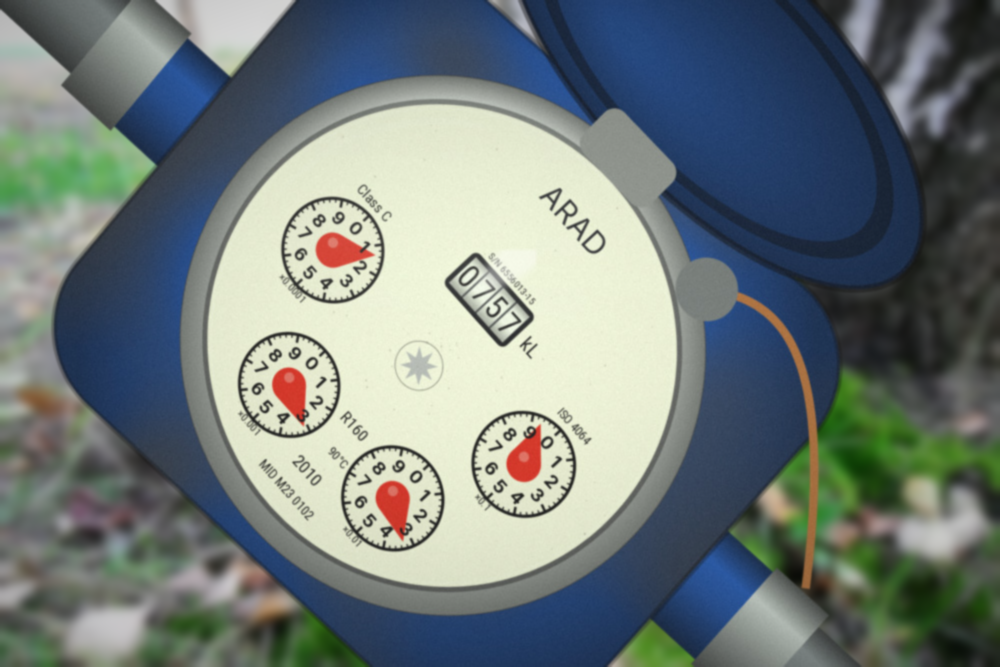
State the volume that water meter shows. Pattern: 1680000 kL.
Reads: 756.9331 kL
